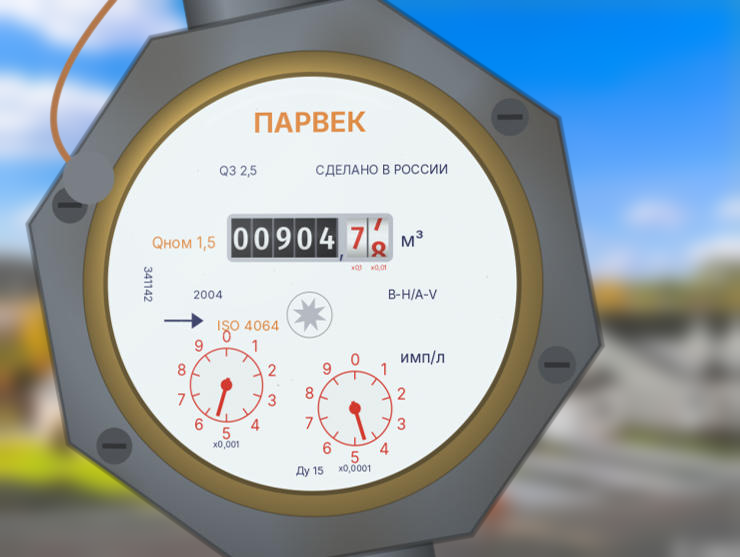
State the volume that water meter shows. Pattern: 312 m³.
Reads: 904.7754 m³
